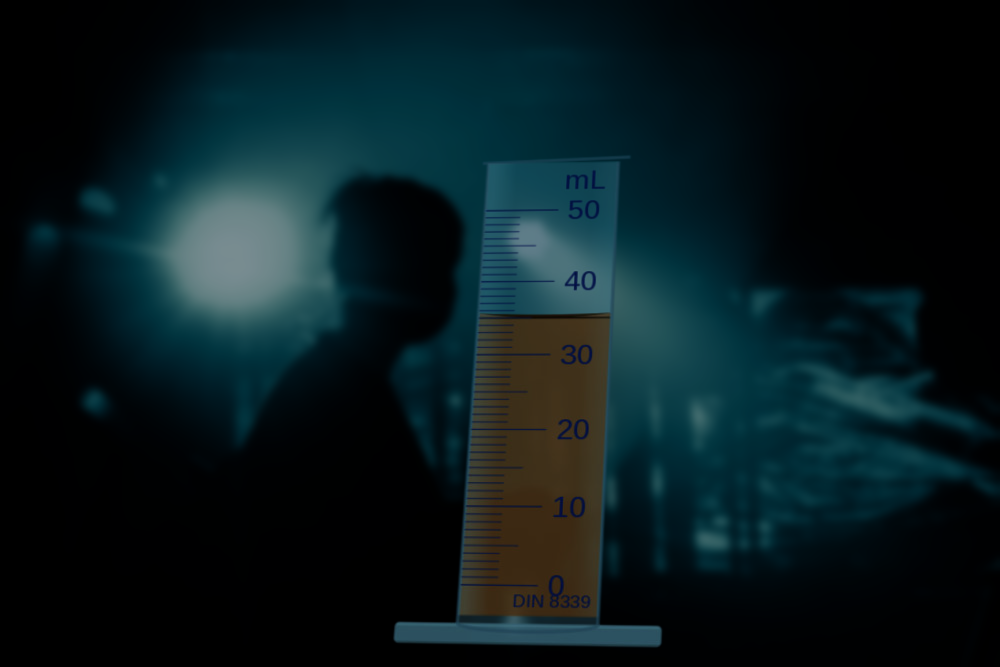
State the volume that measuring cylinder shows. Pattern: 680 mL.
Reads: 35 mL
